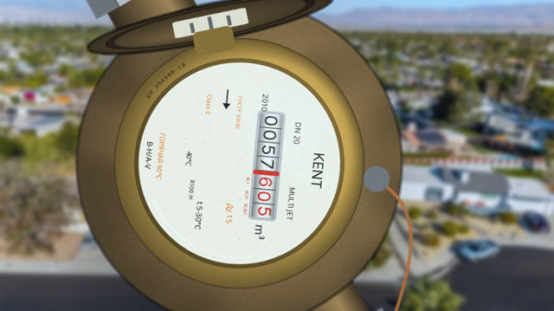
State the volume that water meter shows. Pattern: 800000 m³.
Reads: 57.605 m³
